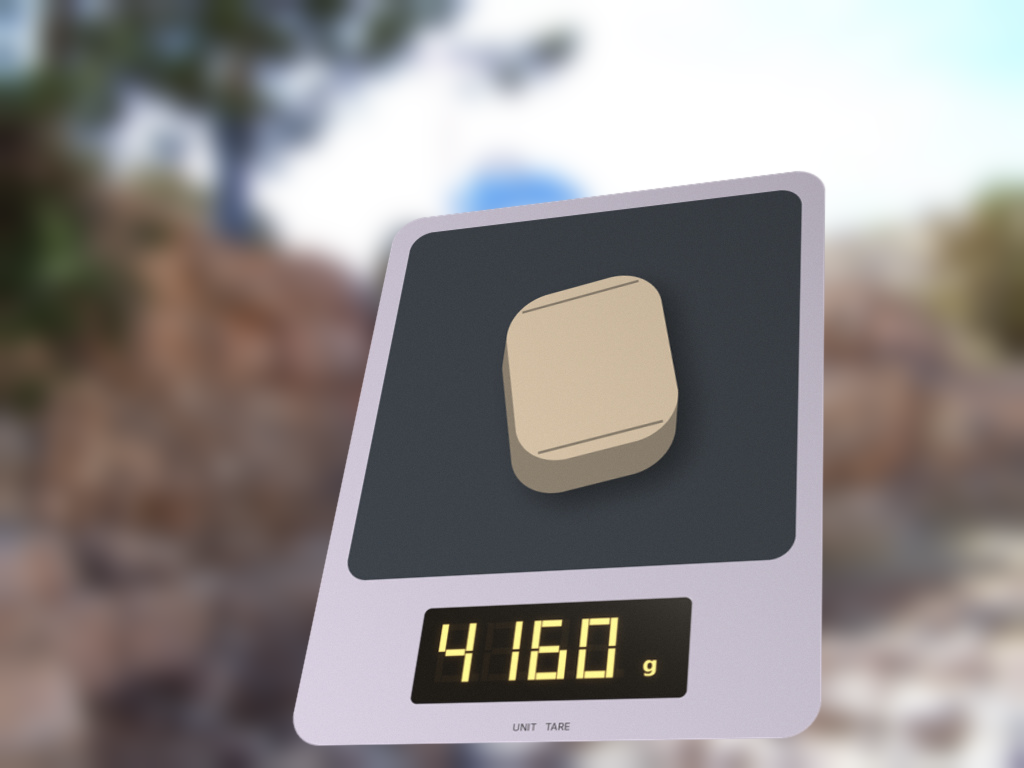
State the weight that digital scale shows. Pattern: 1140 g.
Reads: 4160 g
